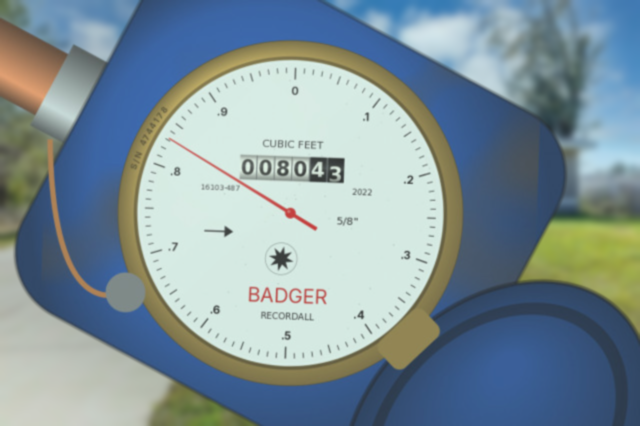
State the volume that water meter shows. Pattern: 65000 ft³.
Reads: 8042.83 ft³
